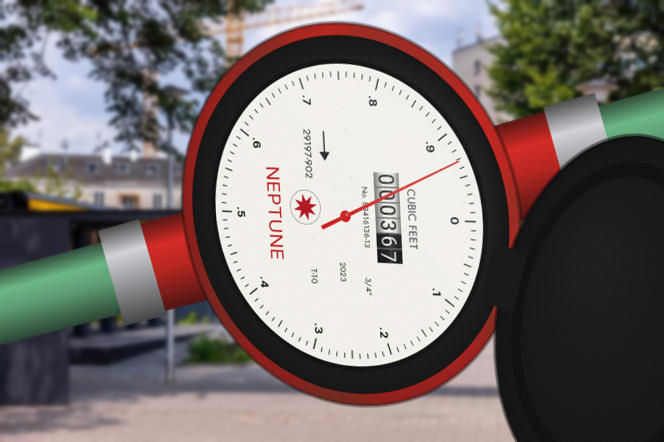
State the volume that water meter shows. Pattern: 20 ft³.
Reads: 366.93 ft³
